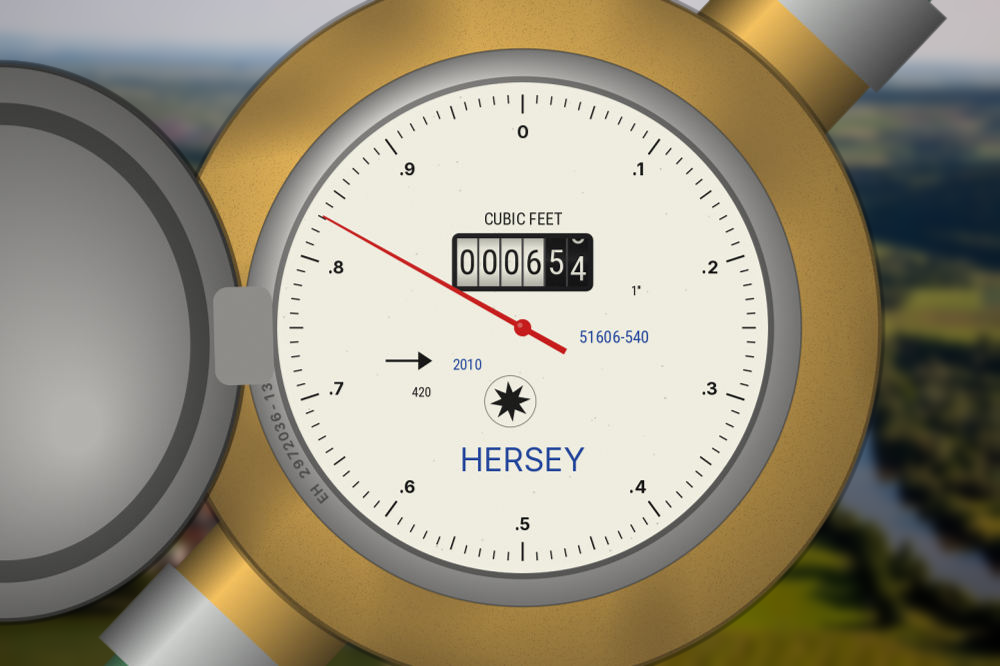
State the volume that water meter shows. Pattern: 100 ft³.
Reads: 653.83 ft³
